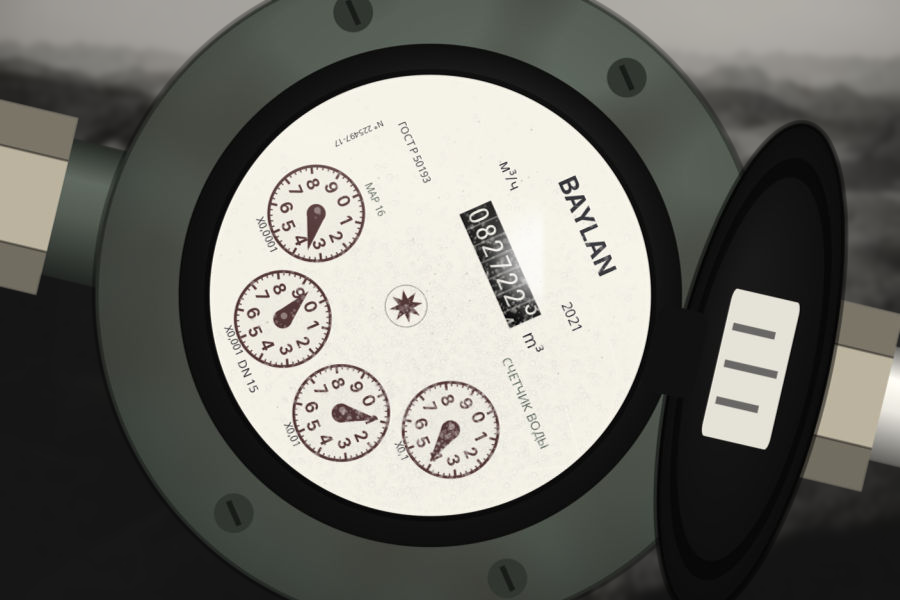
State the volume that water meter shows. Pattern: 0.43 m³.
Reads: 827223.4093 m³
